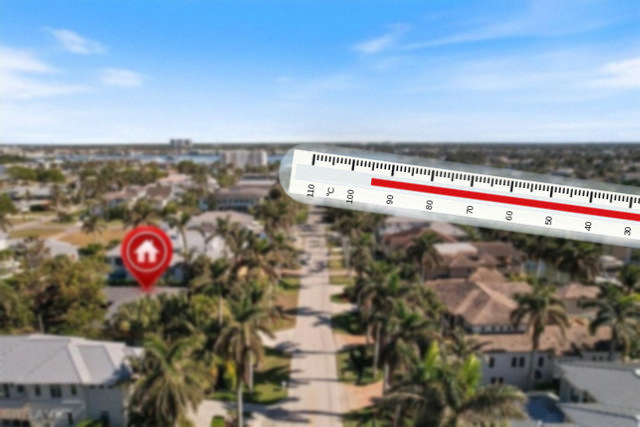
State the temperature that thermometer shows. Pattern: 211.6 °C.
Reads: 95 °C
